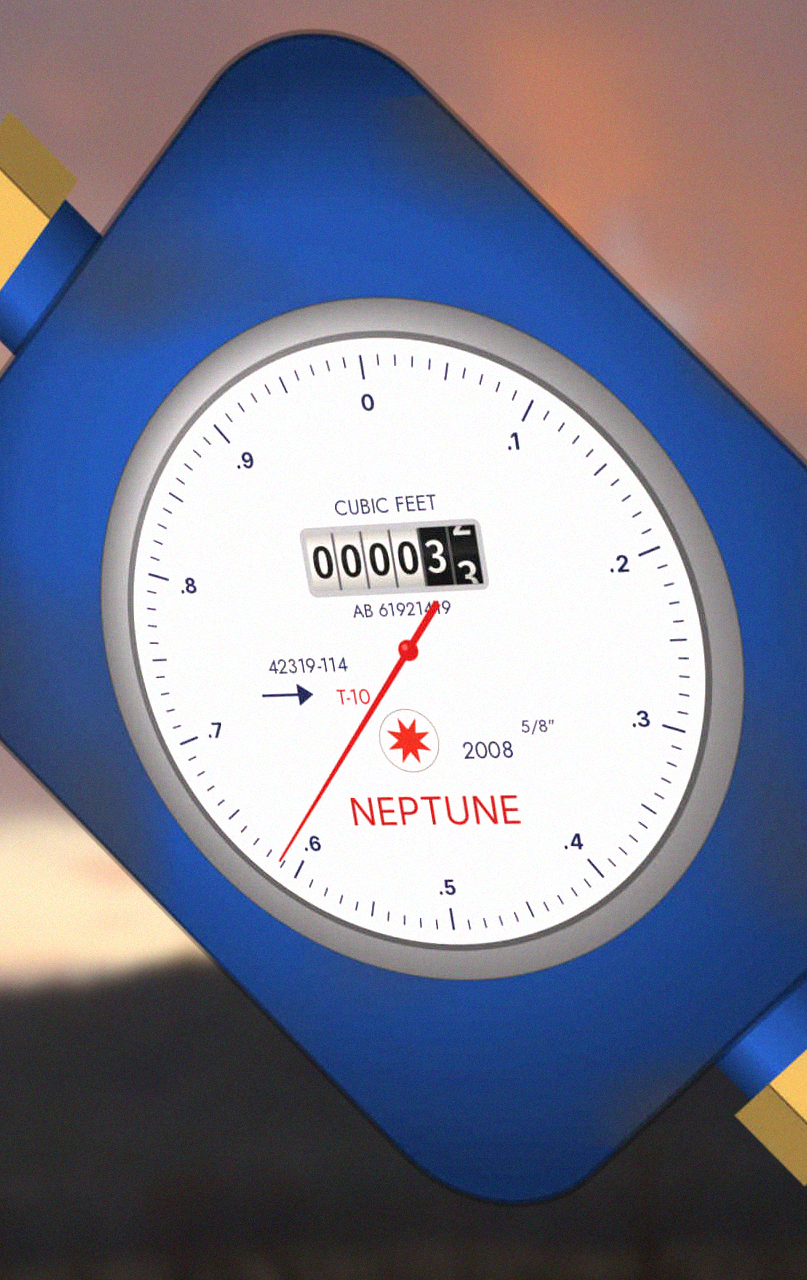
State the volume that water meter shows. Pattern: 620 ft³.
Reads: 32.61 ft³
